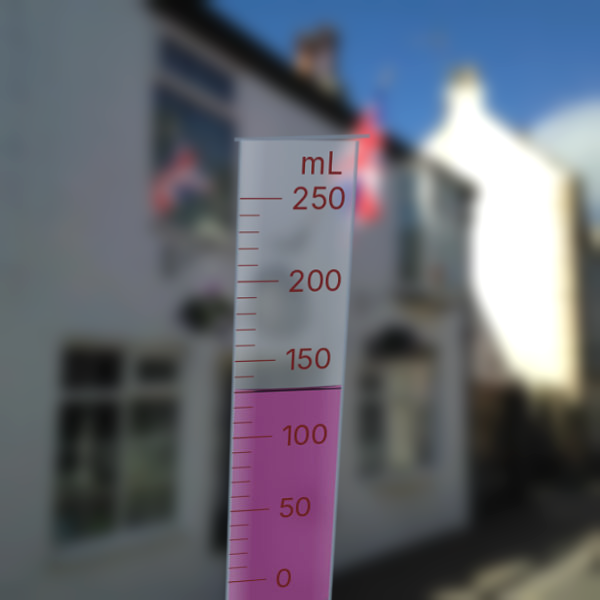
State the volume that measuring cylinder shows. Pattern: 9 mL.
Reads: 130 mL
